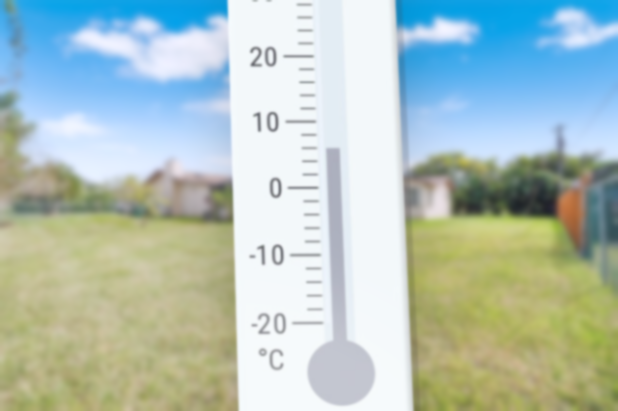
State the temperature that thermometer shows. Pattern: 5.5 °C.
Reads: 6 °C
